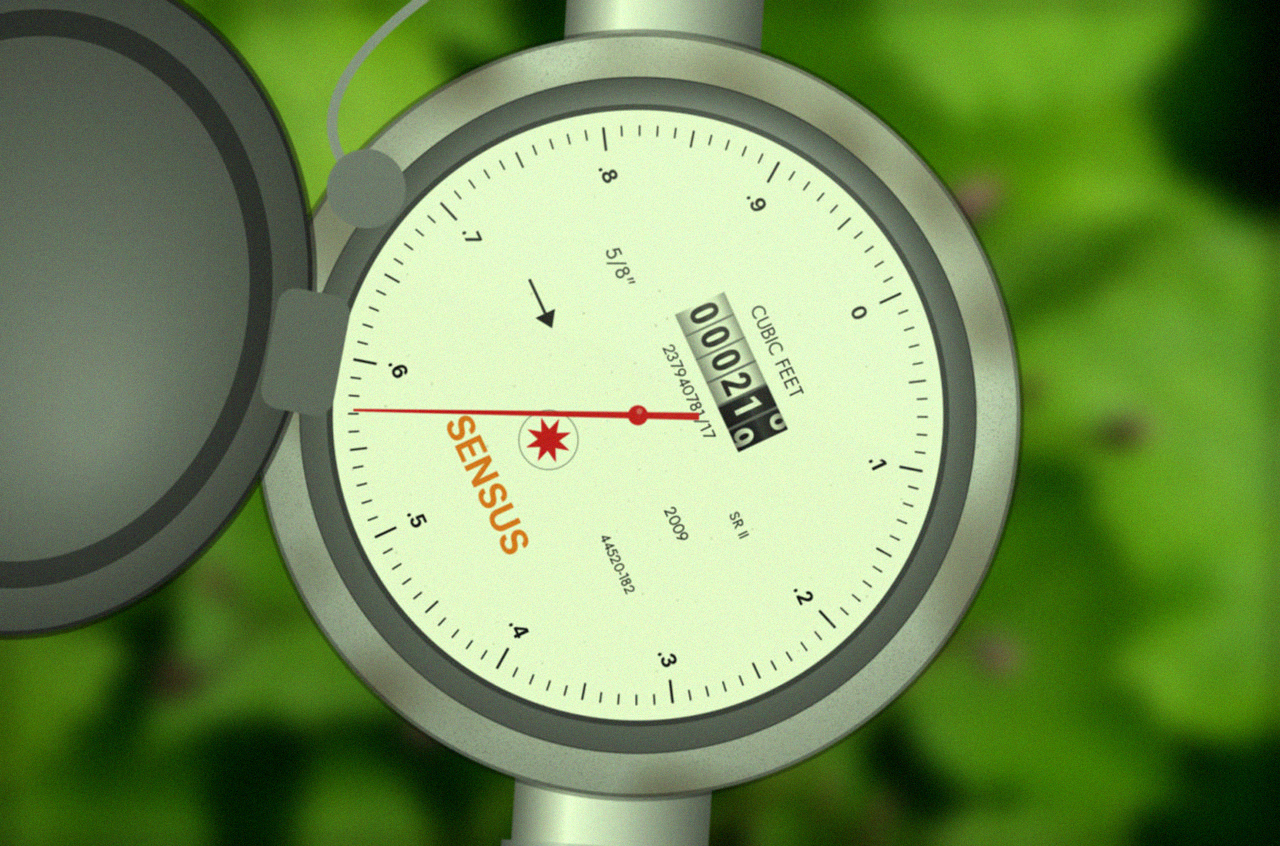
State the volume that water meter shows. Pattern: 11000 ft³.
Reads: 218.57 ft³
